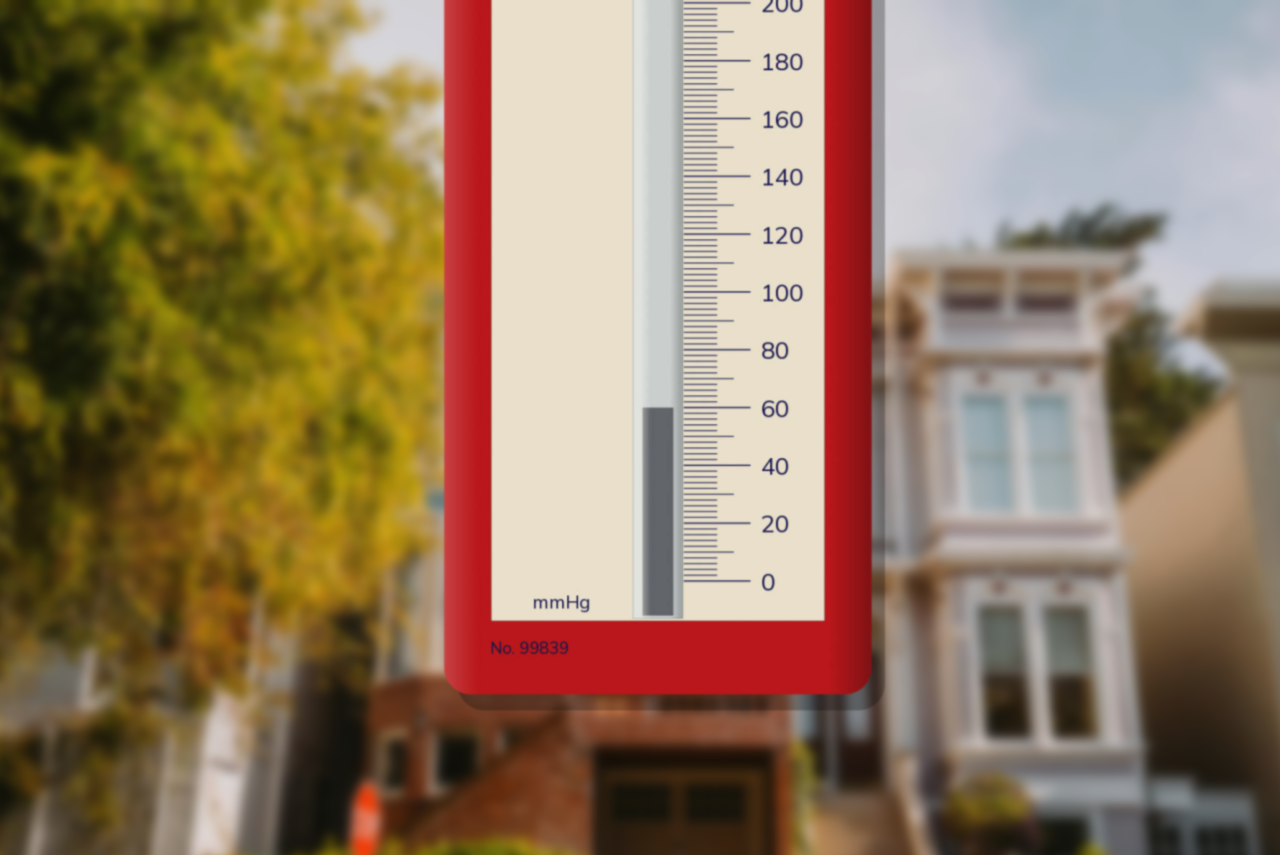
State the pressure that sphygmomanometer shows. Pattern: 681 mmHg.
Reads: 60 mmHg
